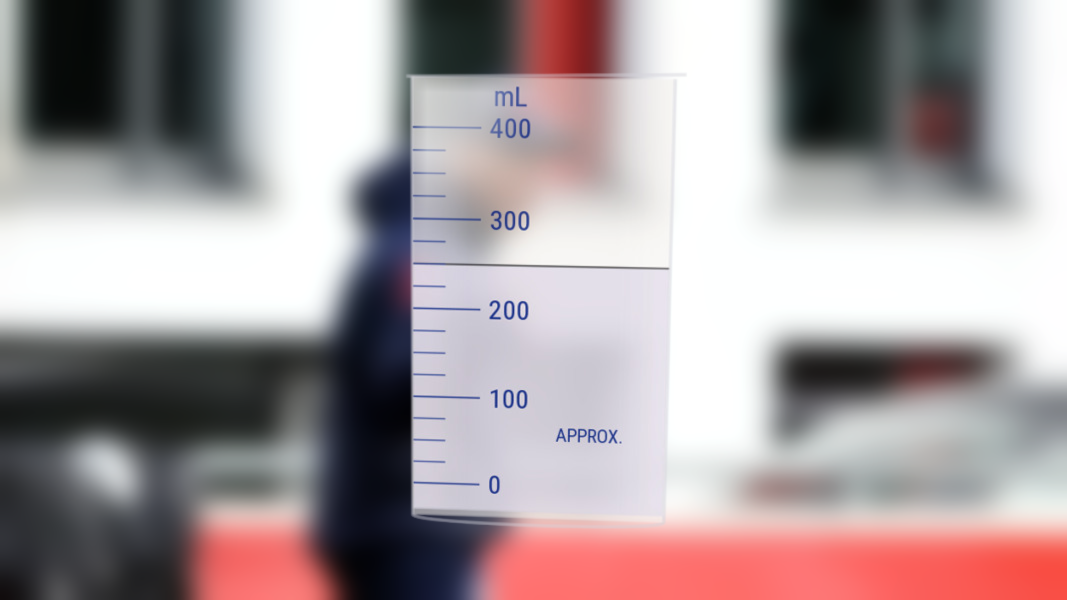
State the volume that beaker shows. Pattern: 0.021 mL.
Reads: 250 mL
